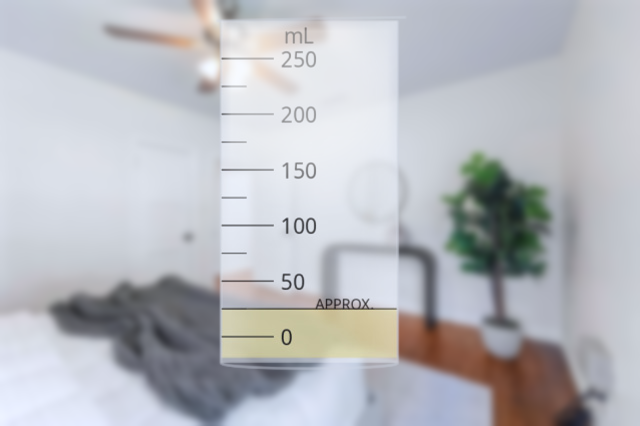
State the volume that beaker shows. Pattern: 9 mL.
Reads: 25 mL
